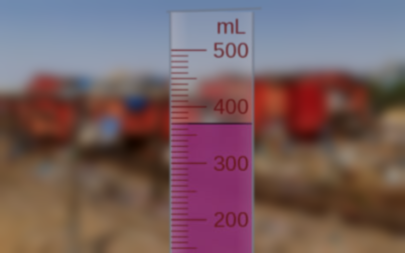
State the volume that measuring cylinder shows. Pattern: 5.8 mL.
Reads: 370 mL
